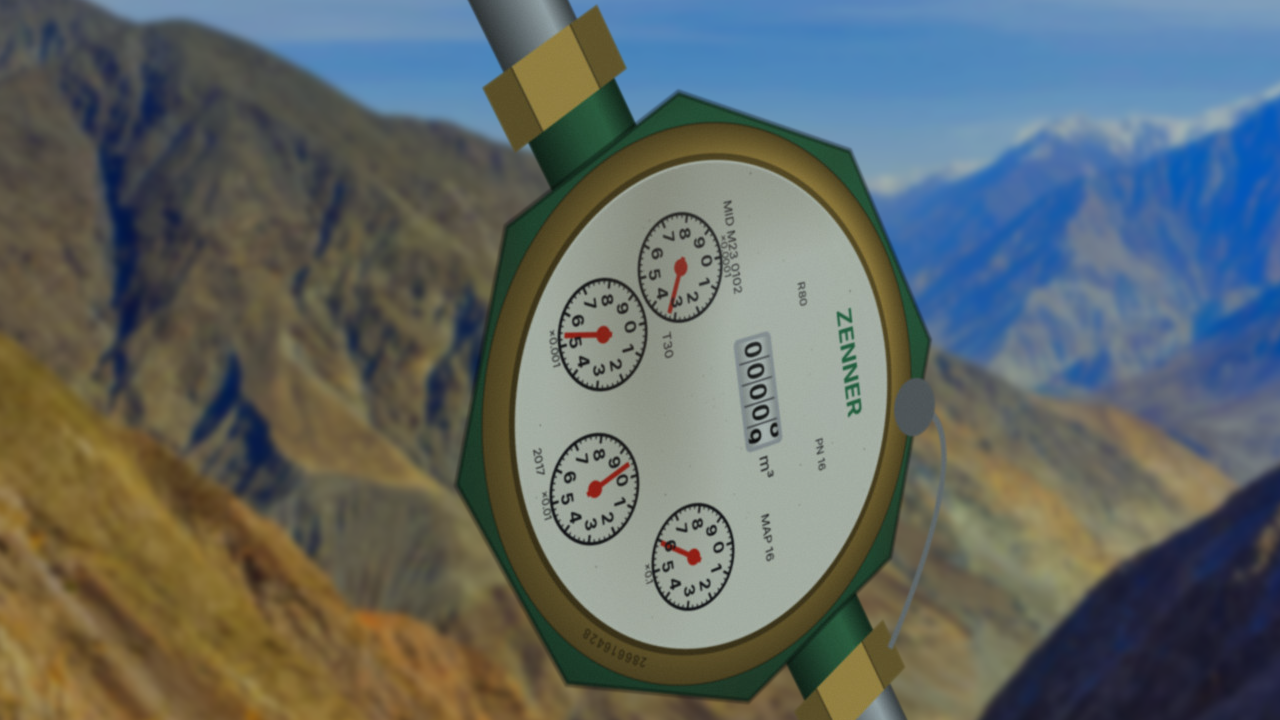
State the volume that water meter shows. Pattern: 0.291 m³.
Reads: 8.5953 m³
